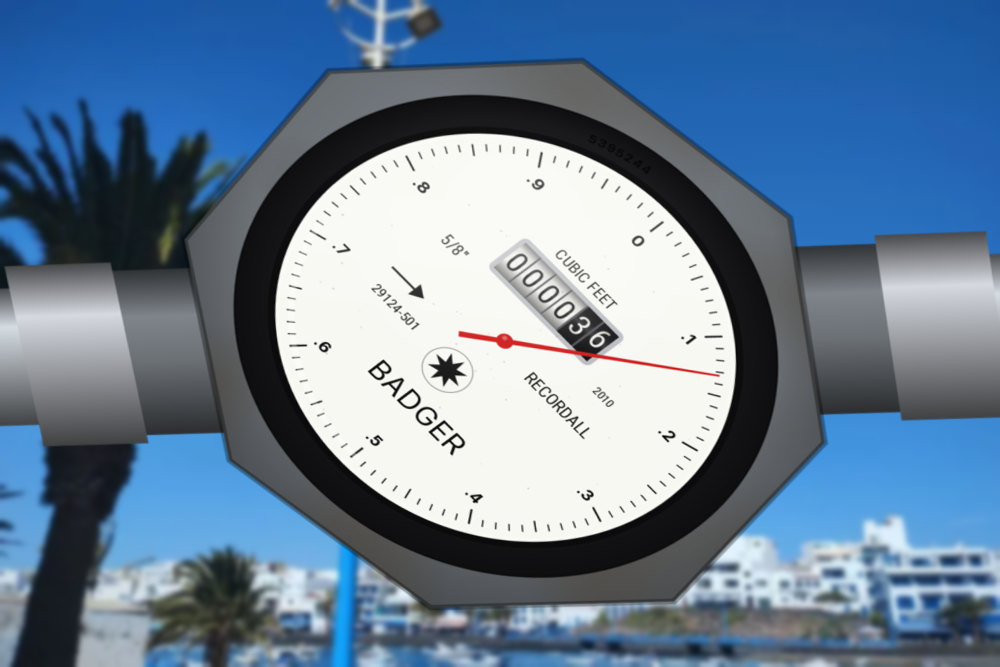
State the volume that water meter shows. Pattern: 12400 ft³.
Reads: 36.13 ft³
